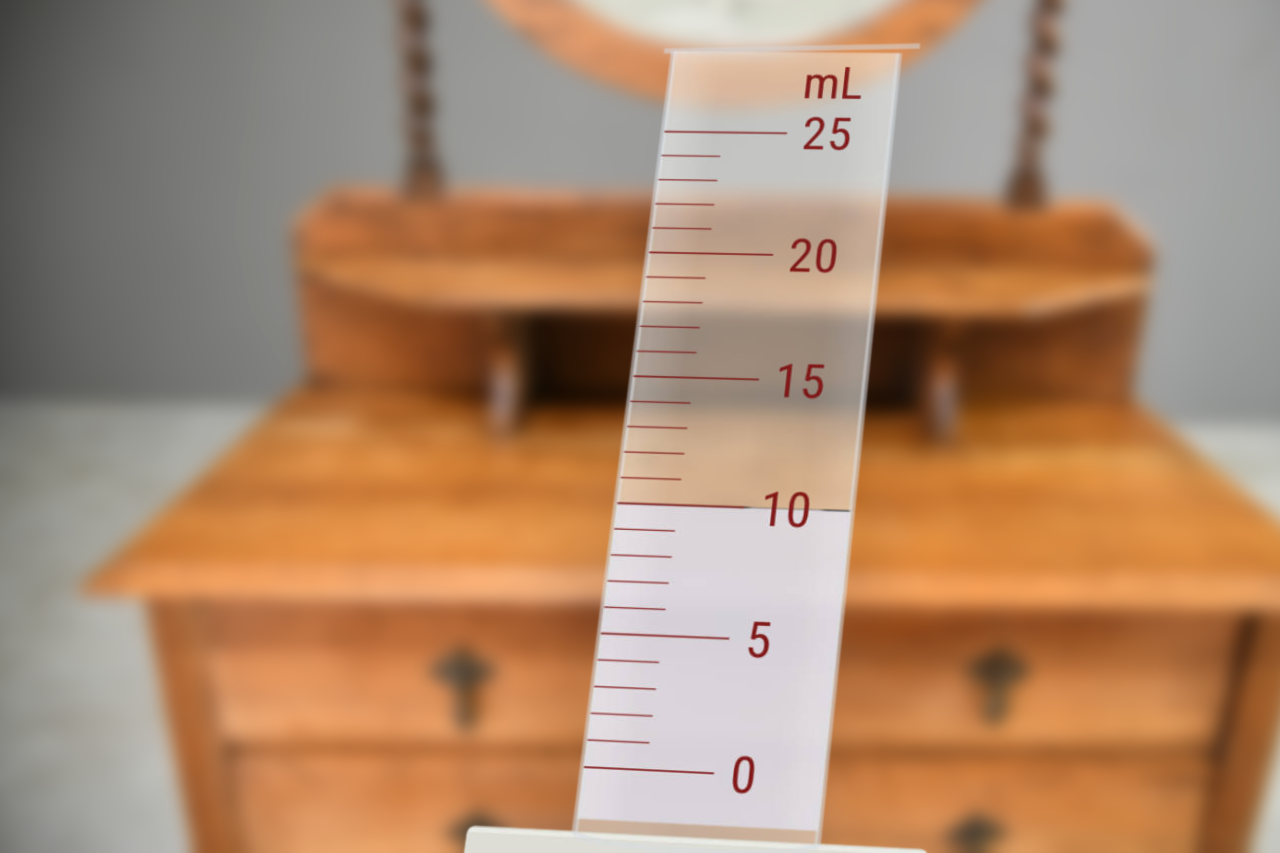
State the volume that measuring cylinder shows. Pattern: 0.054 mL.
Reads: 10 mL
